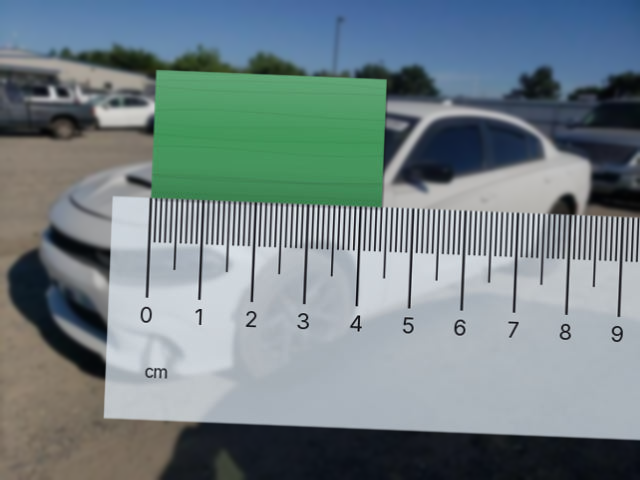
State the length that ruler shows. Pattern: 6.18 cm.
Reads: 4.4 cm
